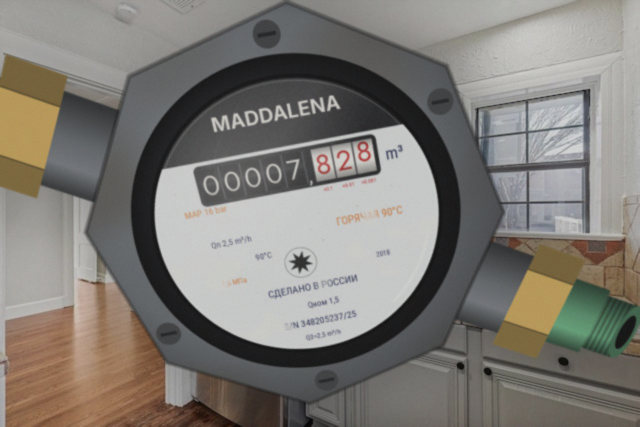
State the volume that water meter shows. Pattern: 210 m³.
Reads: 7.828 m³
